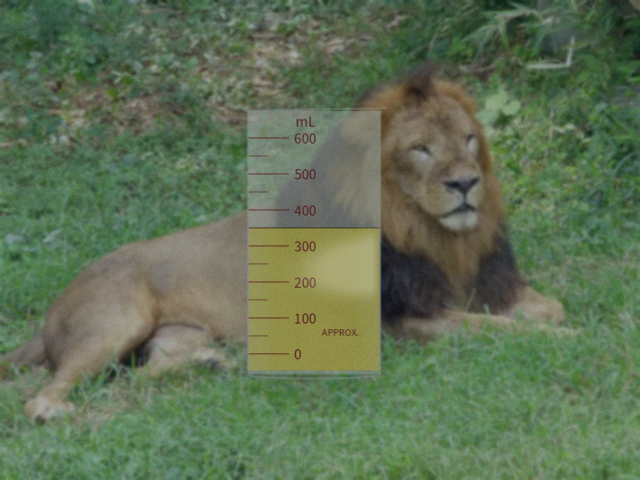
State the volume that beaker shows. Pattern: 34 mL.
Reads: 350 mL
